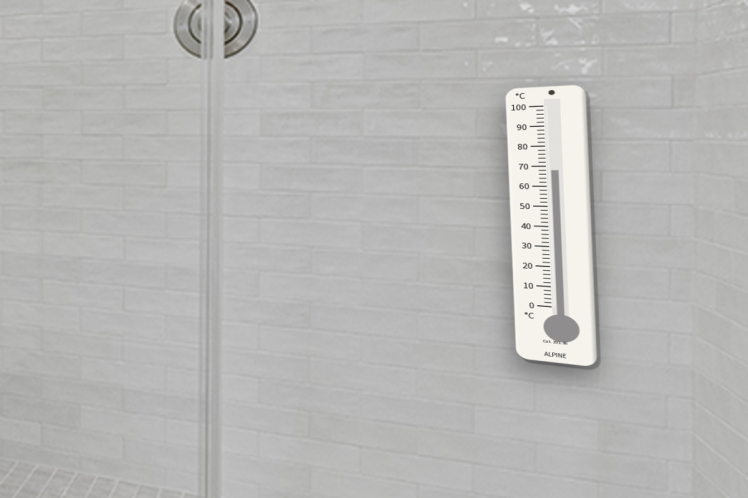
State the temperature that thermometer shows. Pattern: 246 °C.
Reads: 68 °C
